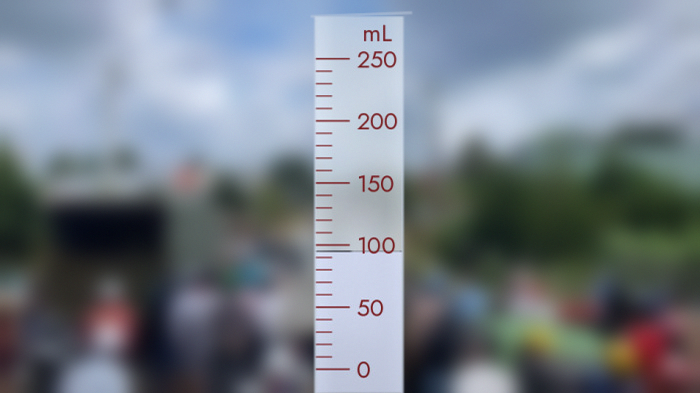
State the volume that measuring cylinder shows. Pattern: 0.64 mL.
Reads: 95 mL
